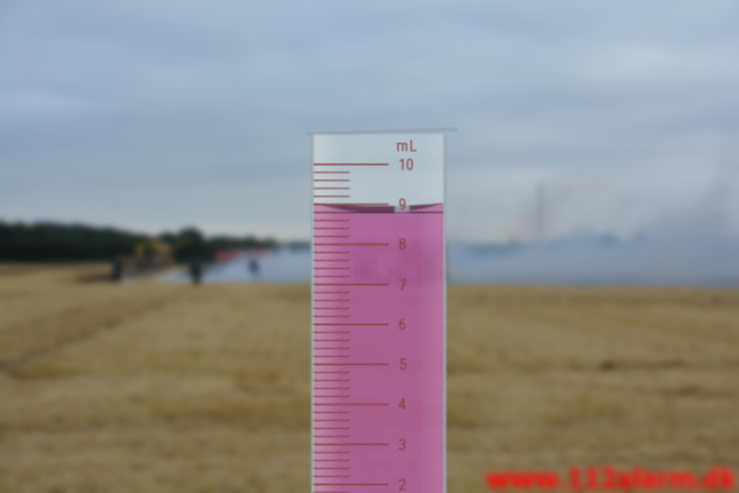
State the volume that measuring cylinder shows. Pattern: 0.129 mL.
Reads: 8.8 mL
